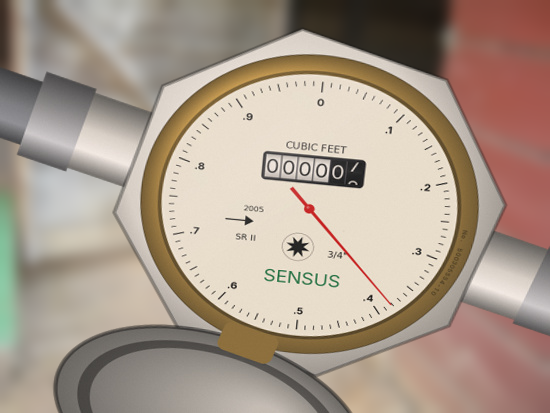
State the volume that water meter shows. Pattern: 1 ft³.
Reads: 7.38 ft³
